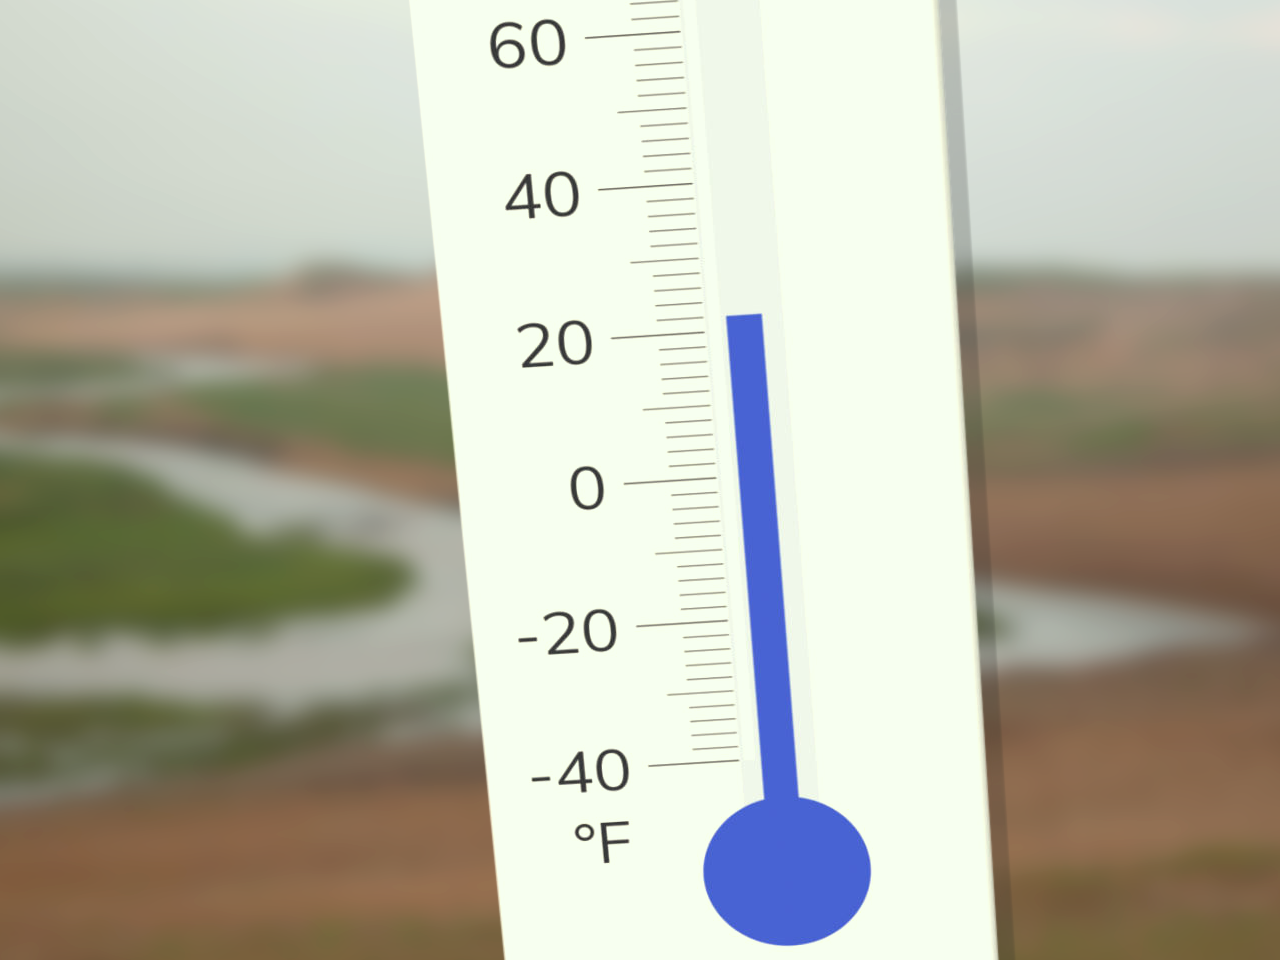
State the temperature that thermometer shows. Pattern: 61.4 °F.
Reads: 22 °F
